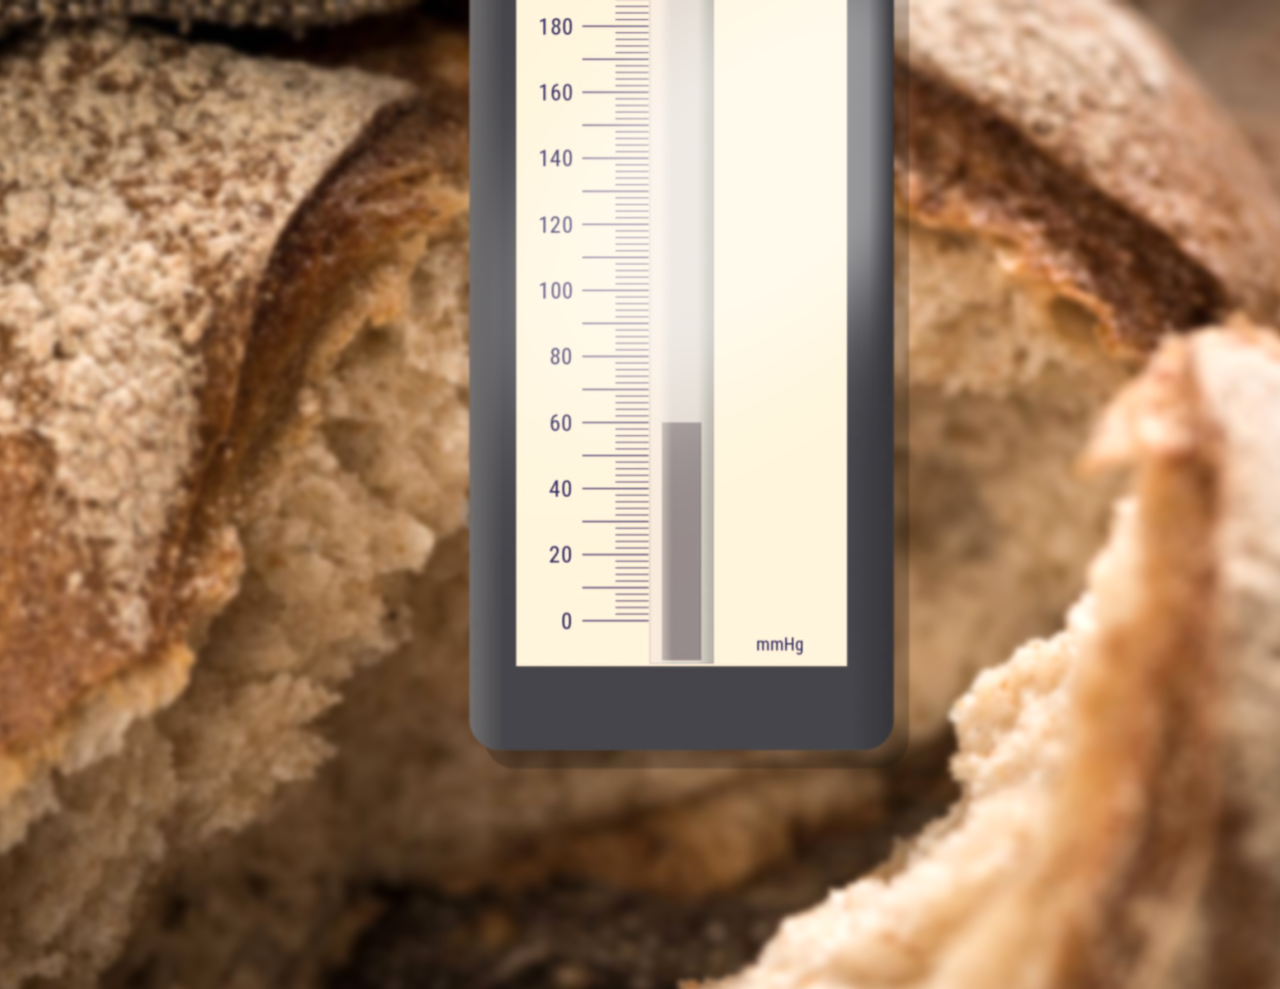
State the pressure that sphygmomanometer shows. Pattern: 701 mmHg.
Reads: 60 mmHg
